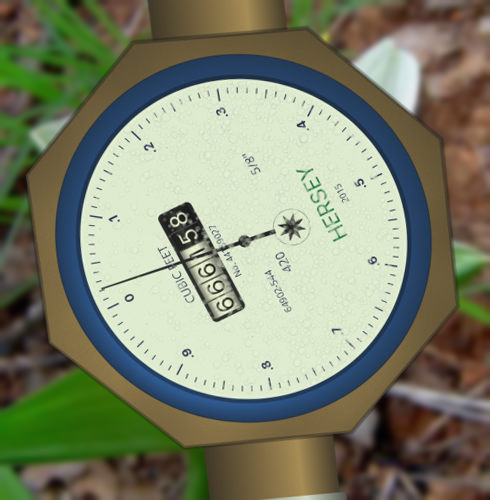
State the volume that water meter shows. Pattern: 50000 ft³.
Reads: 666158.02 ft³
